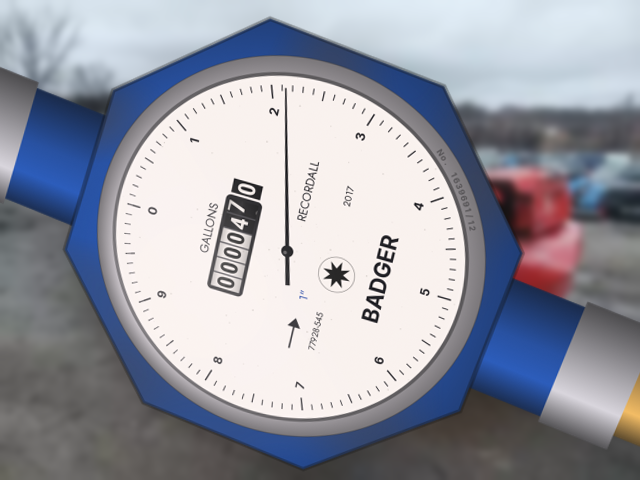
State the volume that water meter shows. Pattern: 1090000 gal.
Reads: 472.1 gal
